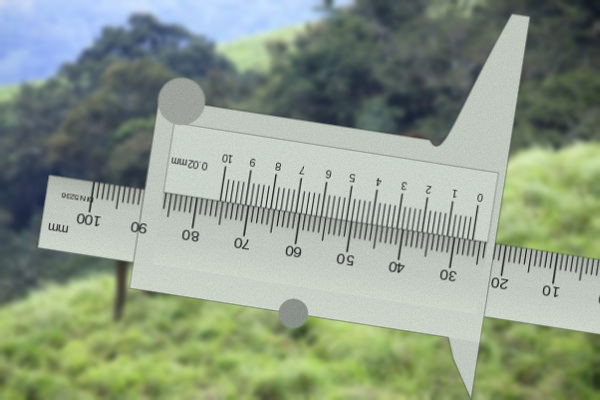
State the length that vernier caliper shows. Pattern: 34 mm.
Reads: 26.5 mm
